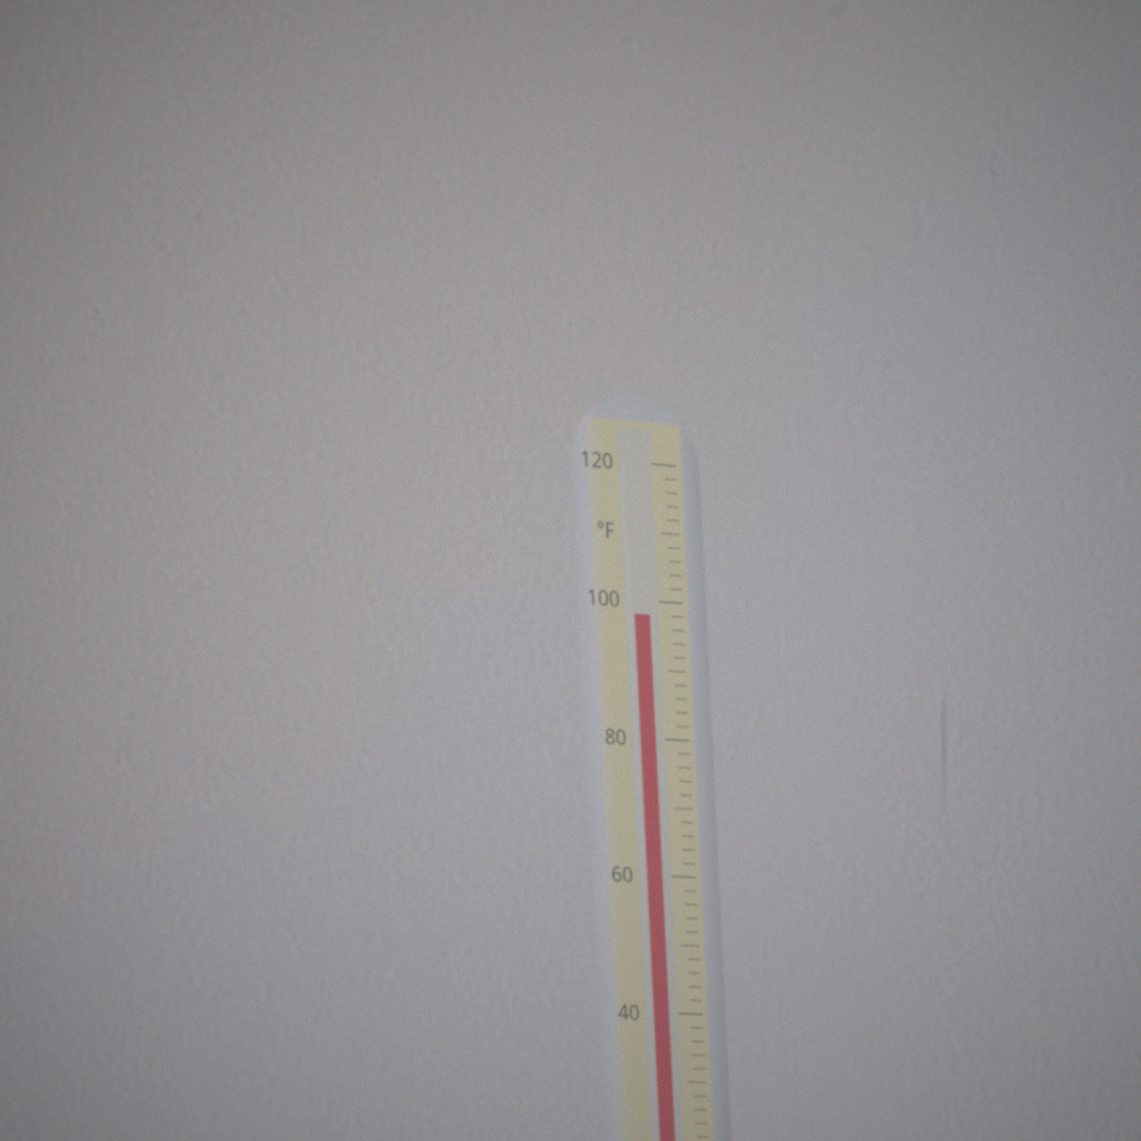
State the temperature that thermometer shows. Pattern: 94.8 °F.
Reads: 98 °F
